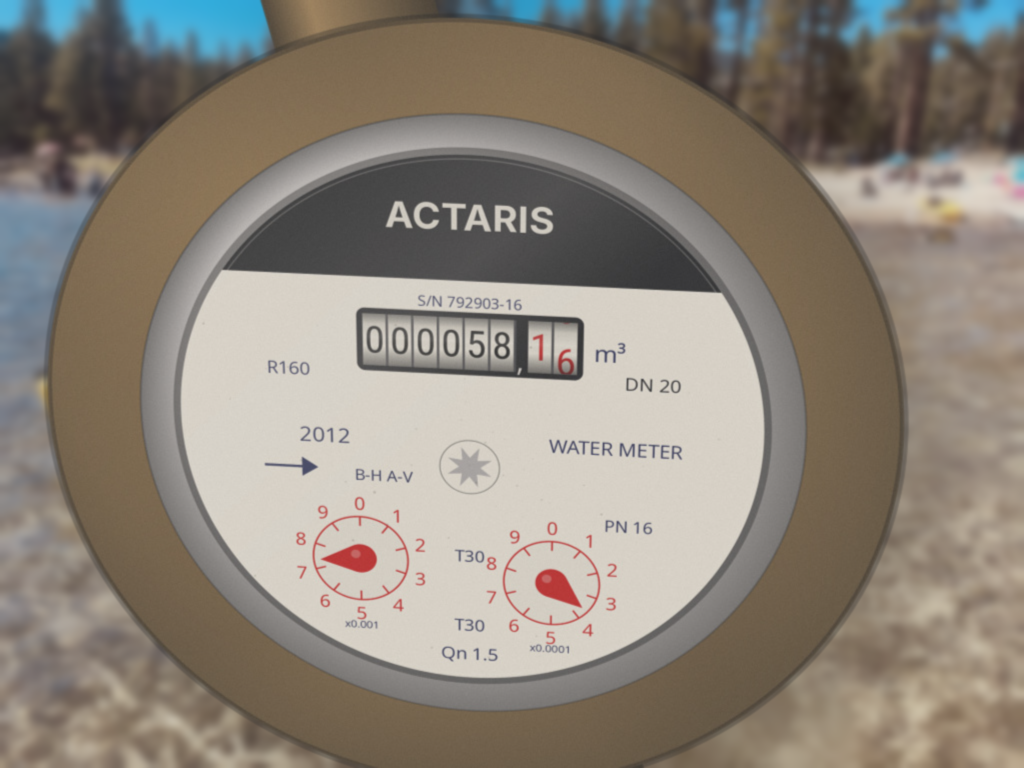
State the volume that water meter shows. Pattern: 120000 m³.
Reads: 58.1573 m³
